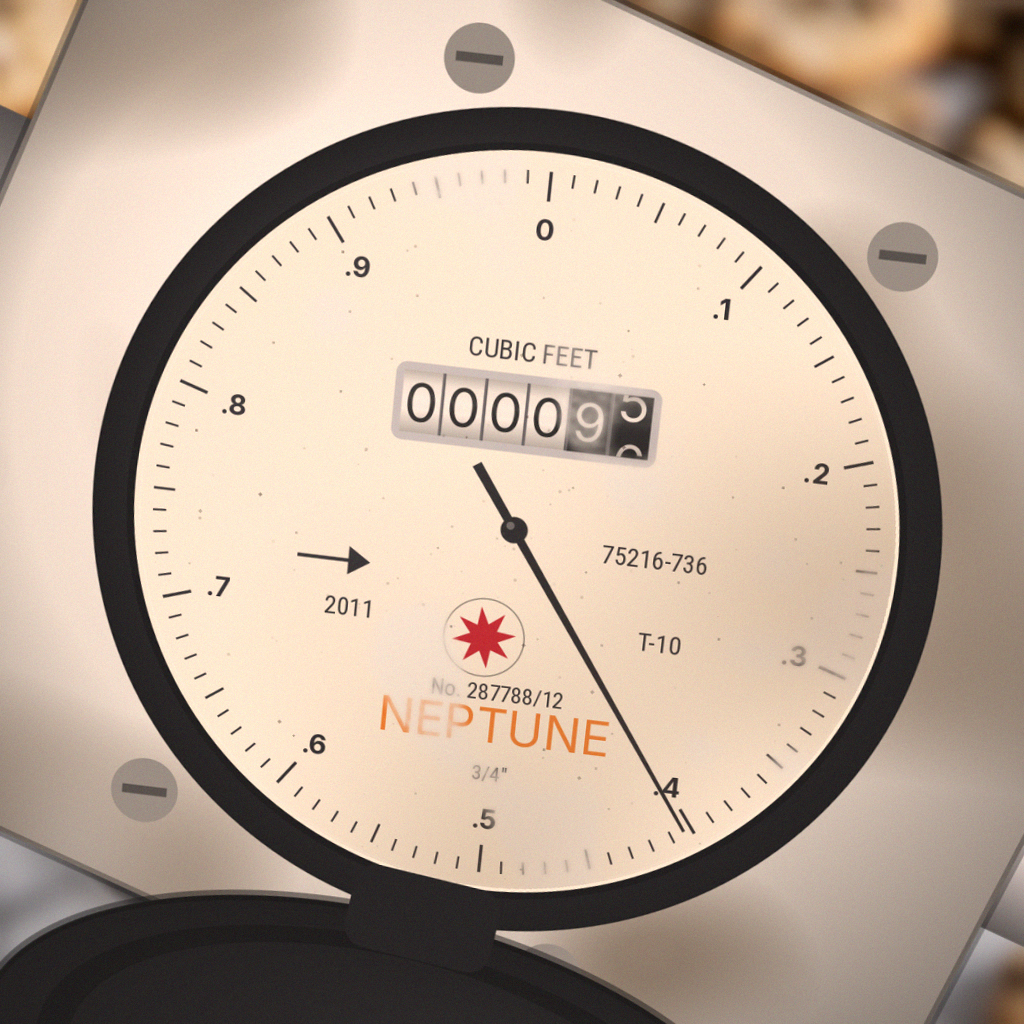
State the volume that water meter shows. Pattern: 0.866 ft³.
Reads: 95.40 ft³
